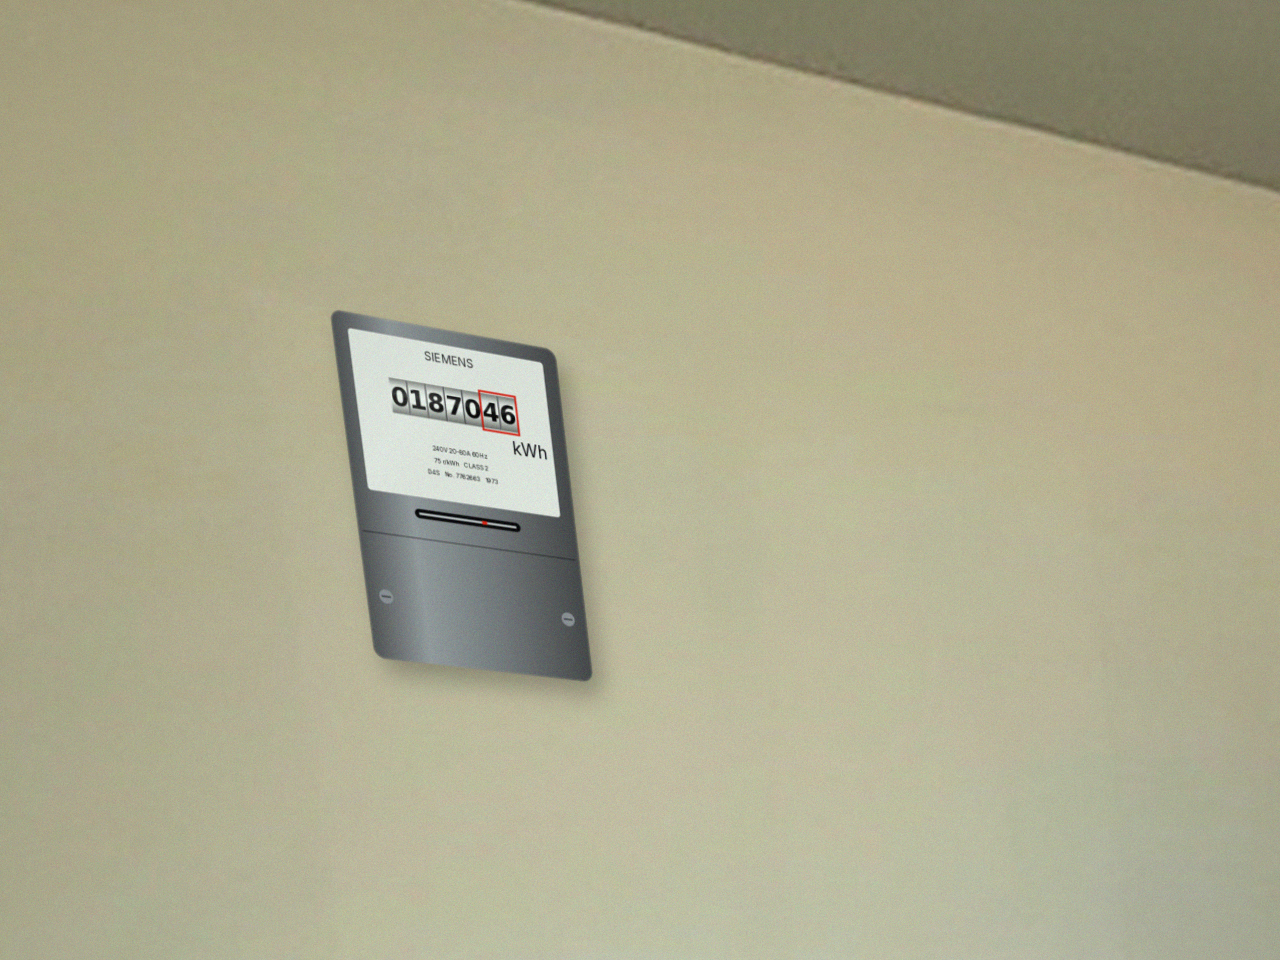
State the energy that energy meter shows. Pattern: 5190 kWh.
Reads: 1870.46 kWh
